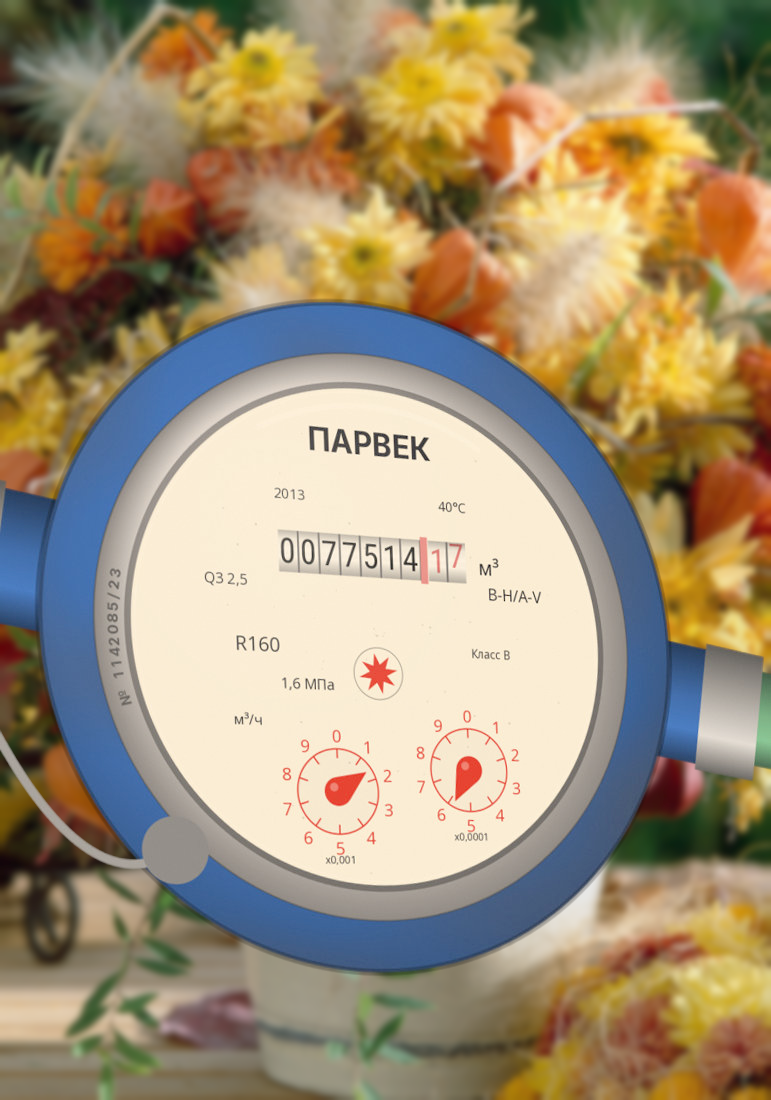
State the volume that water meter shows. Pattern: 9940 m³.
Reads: 77514.1715 m³
